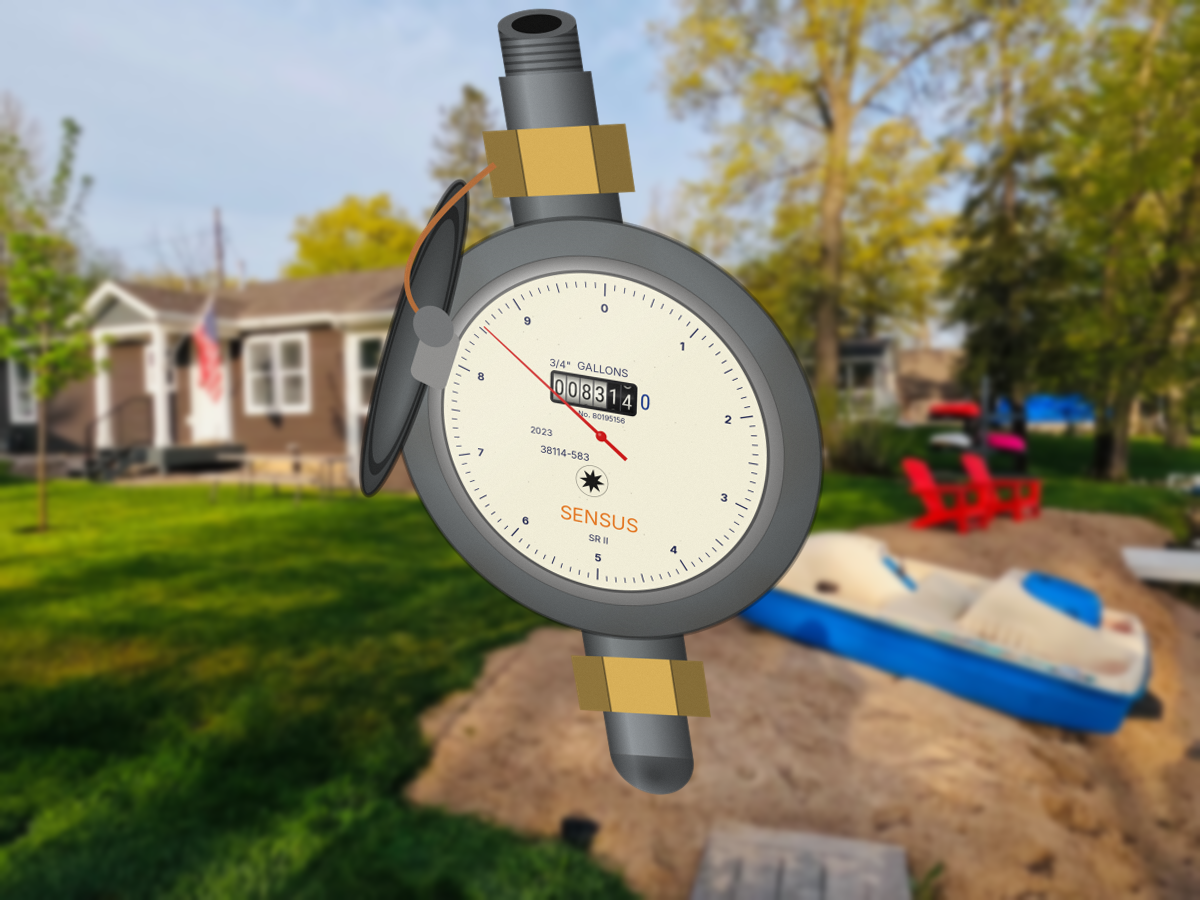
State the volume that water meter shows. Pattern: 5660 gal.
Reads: 83138.5 gal
